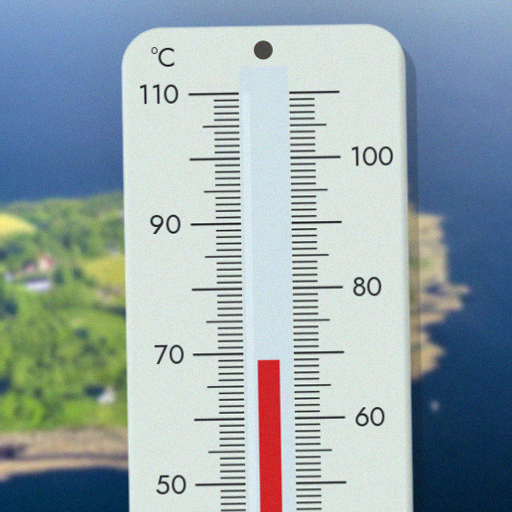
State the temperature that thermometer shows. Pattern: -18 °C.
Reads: 69 °C
